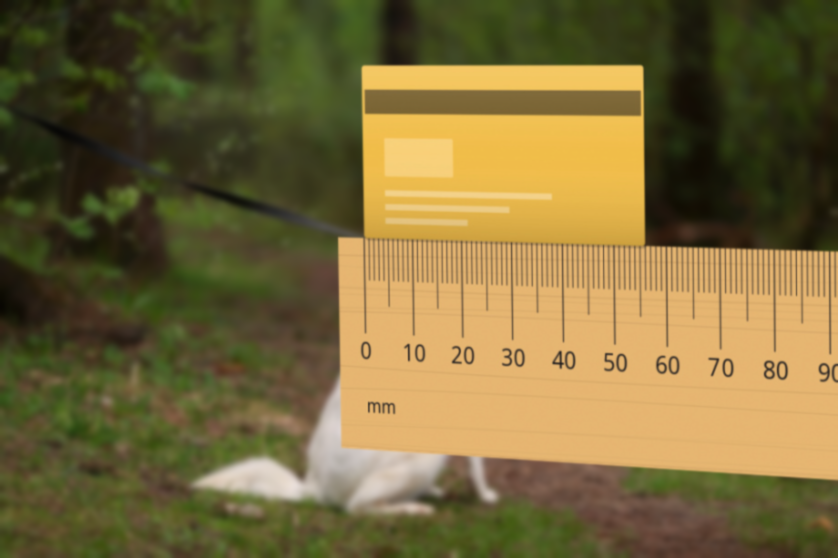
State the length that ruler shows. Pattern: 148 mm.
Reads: 56 mm
